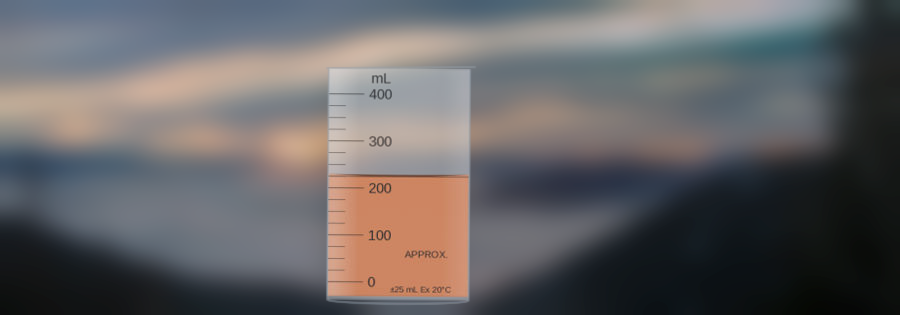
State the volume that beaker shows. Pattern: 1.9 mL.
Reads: 225 mL
